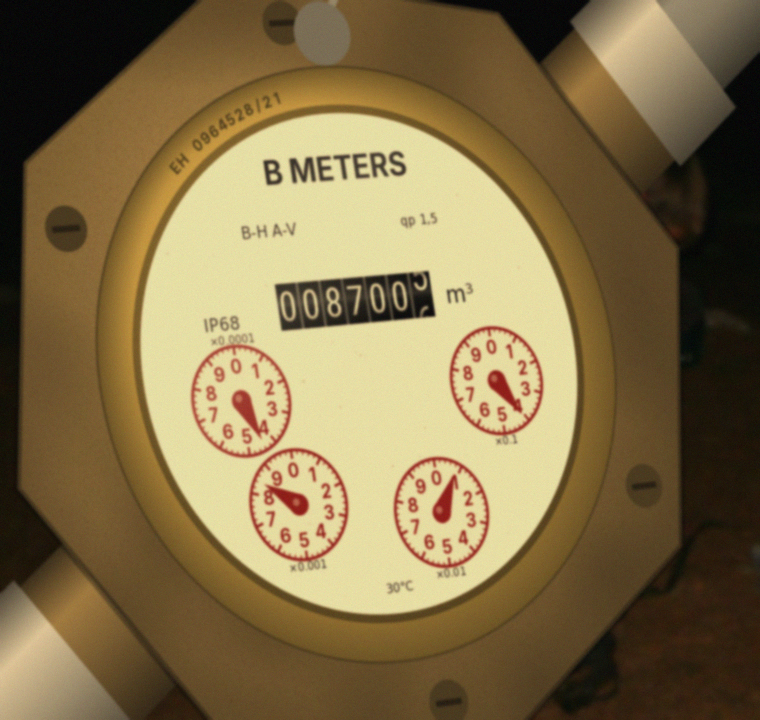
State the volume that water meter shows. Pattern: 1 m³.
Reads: 87005.4084 m³
